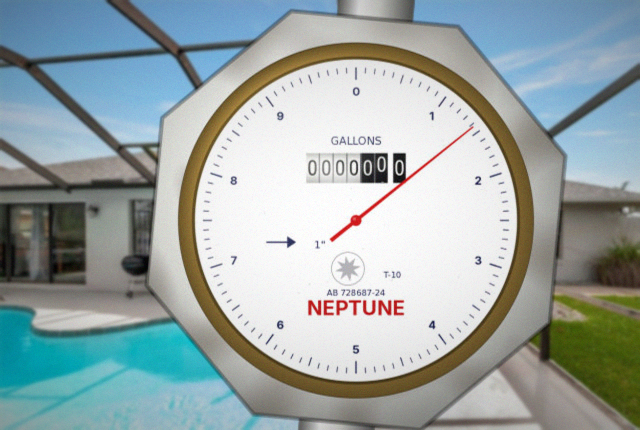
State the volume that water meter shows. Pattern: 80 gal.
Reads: 1.4 gal
